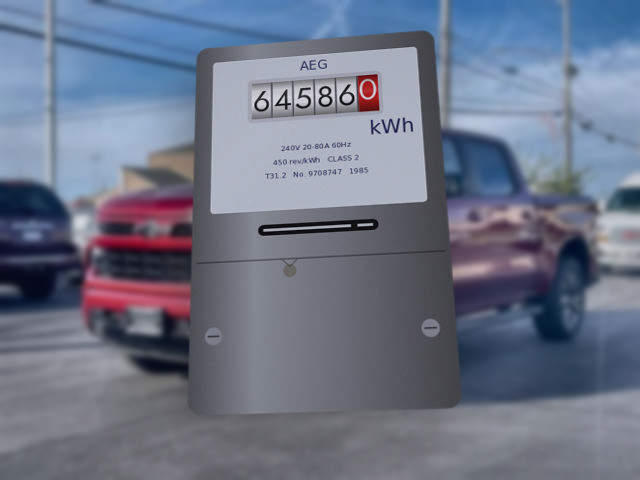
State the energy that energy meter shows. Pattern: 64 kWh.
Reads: 64586.0 kWh
